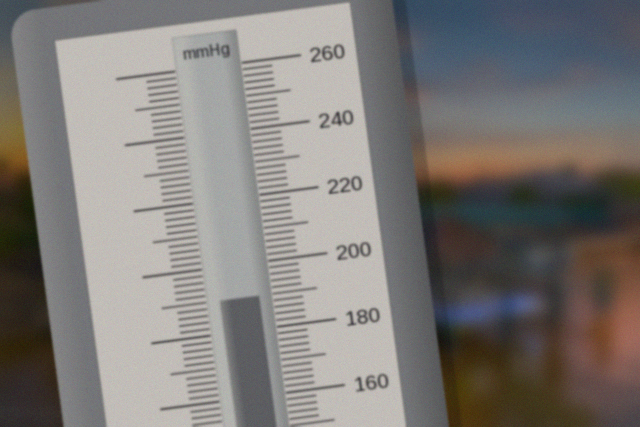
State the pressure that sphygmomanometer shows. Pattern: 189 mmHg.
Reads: 190 mmHg
